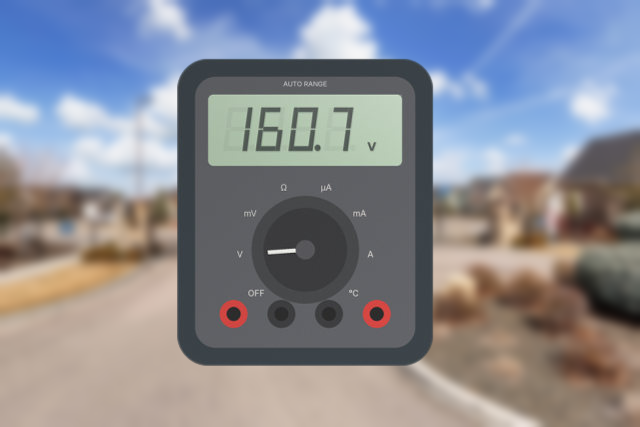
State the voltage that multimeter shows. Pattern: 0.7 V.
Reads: 160.7 V
